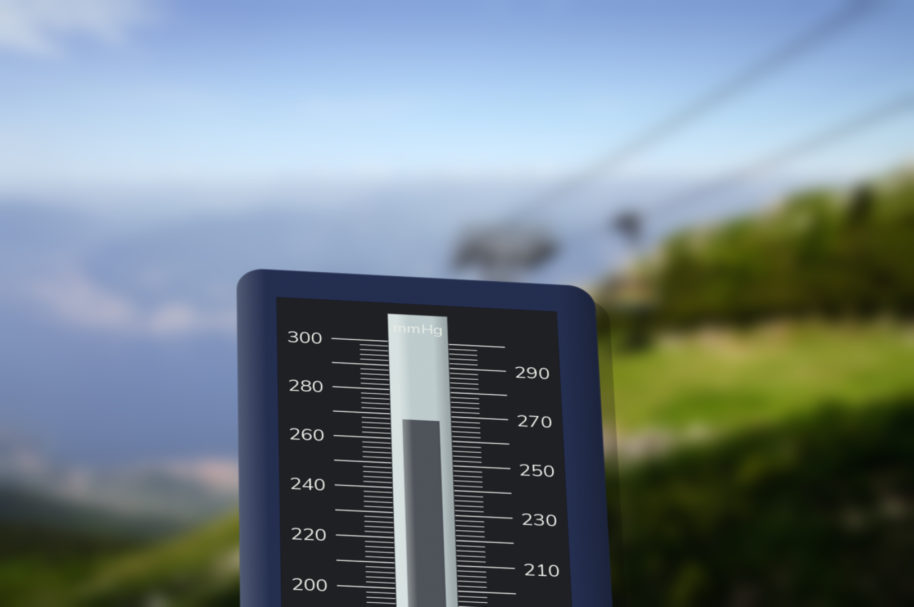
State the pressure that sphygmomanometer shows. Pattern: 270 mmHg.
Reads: 268 mmHg
